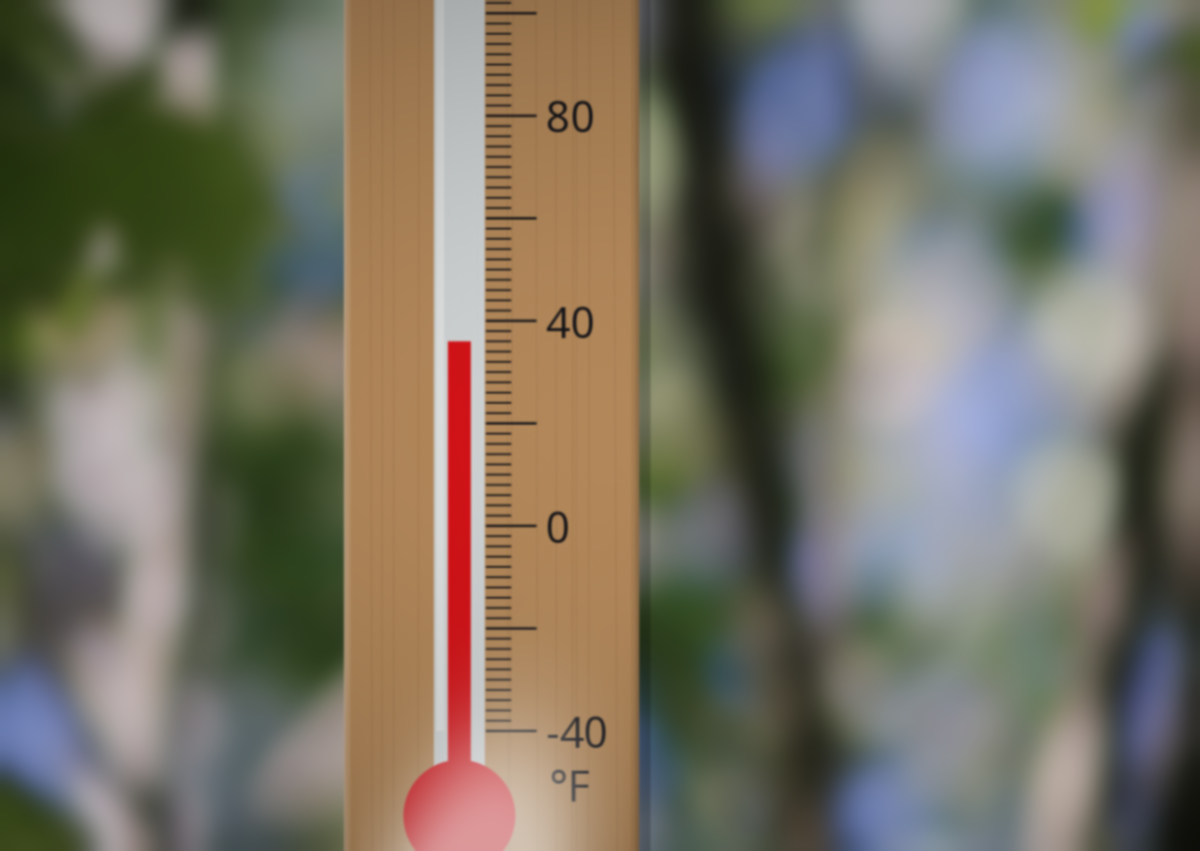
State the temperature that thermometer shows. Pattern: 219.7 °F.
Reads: 36 °F
